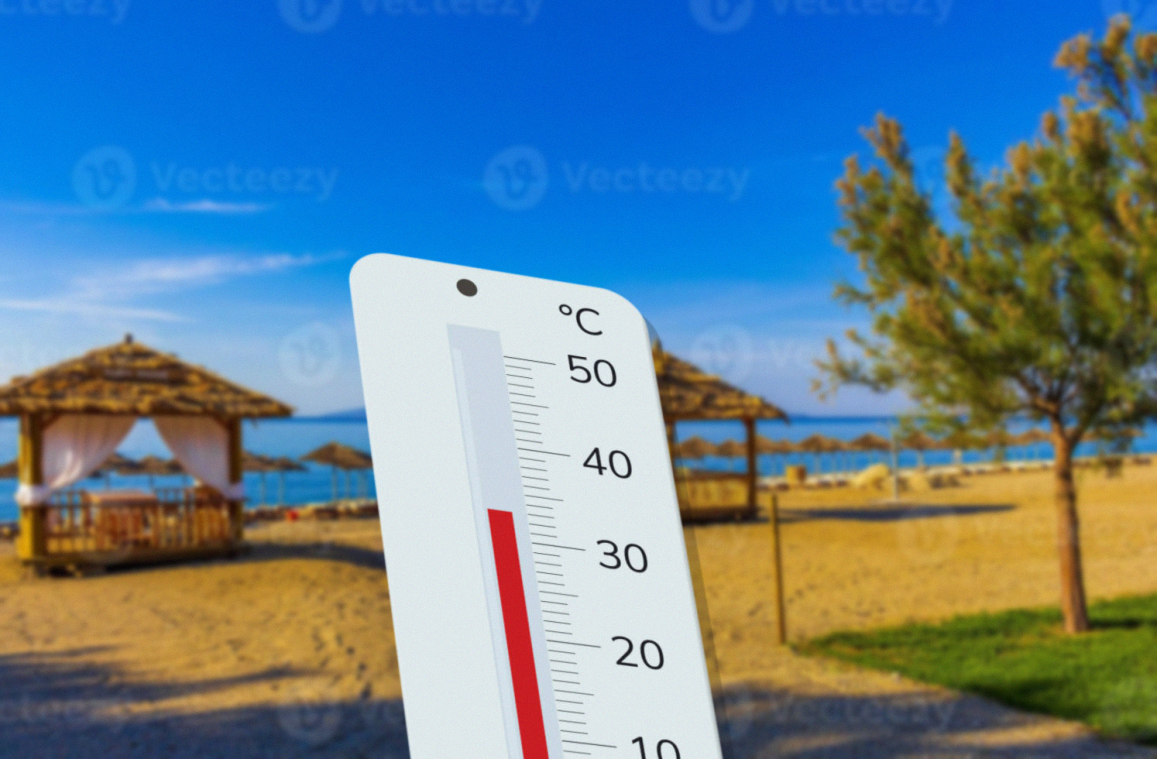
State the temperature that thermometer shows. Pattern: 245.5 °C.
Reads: 33 °C
